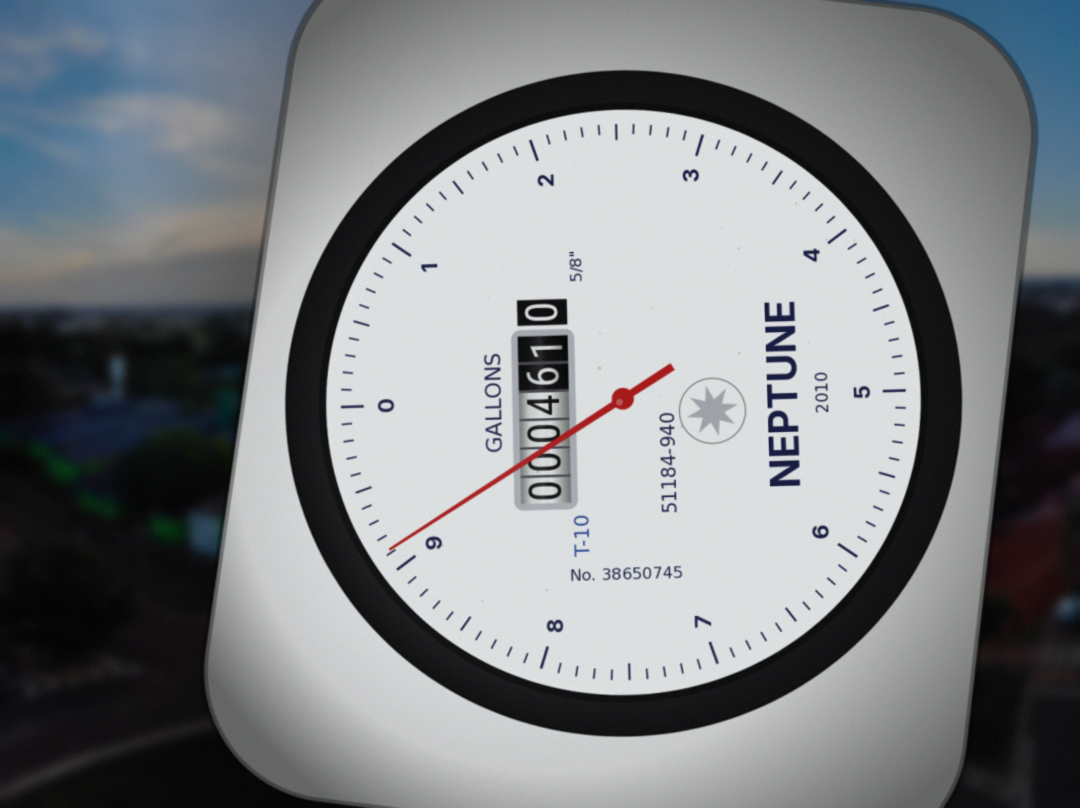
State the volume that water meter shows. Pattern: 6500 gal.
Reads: 4609.1 gal
